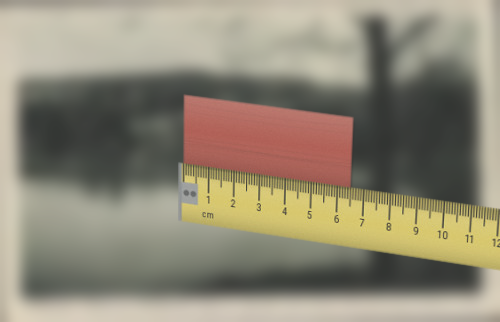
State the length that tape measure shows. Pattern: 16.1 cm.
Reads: 6.5 cm
